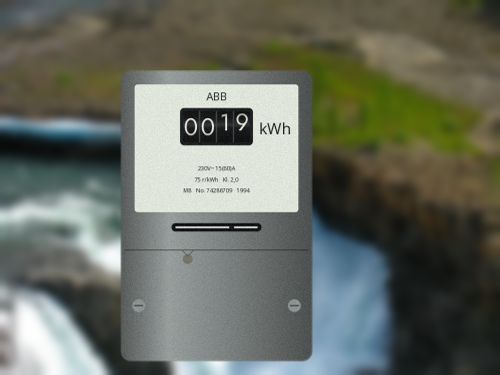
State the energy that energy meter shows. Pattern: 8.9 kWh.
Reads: 19 kWh
